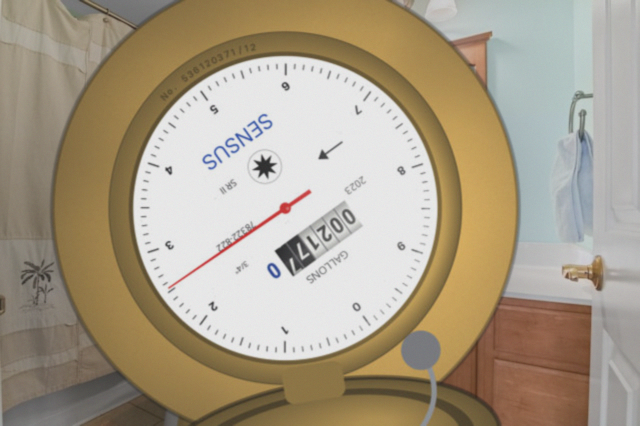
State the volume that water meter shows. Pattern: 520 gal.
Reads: 21772.5 gal
